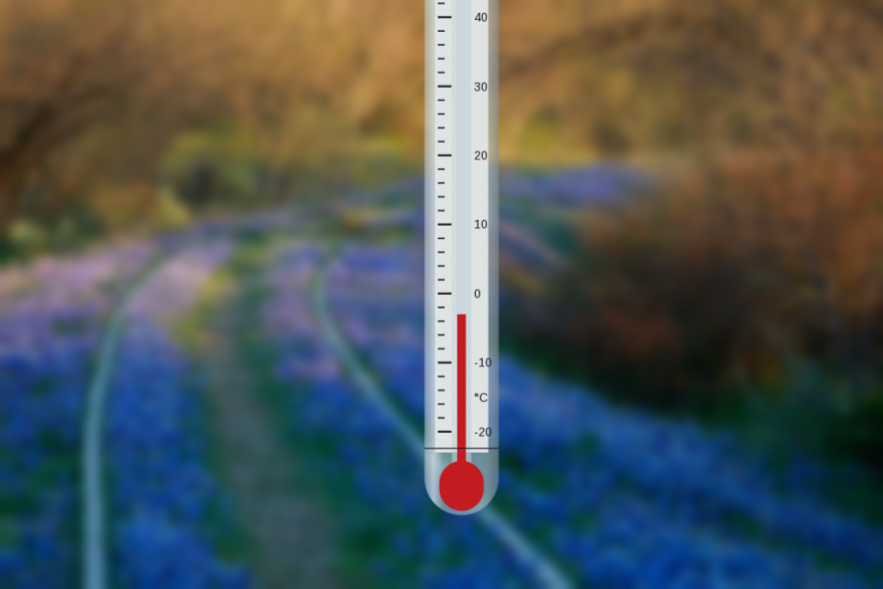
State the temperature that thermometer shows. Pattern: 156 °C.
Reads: -3 °C
